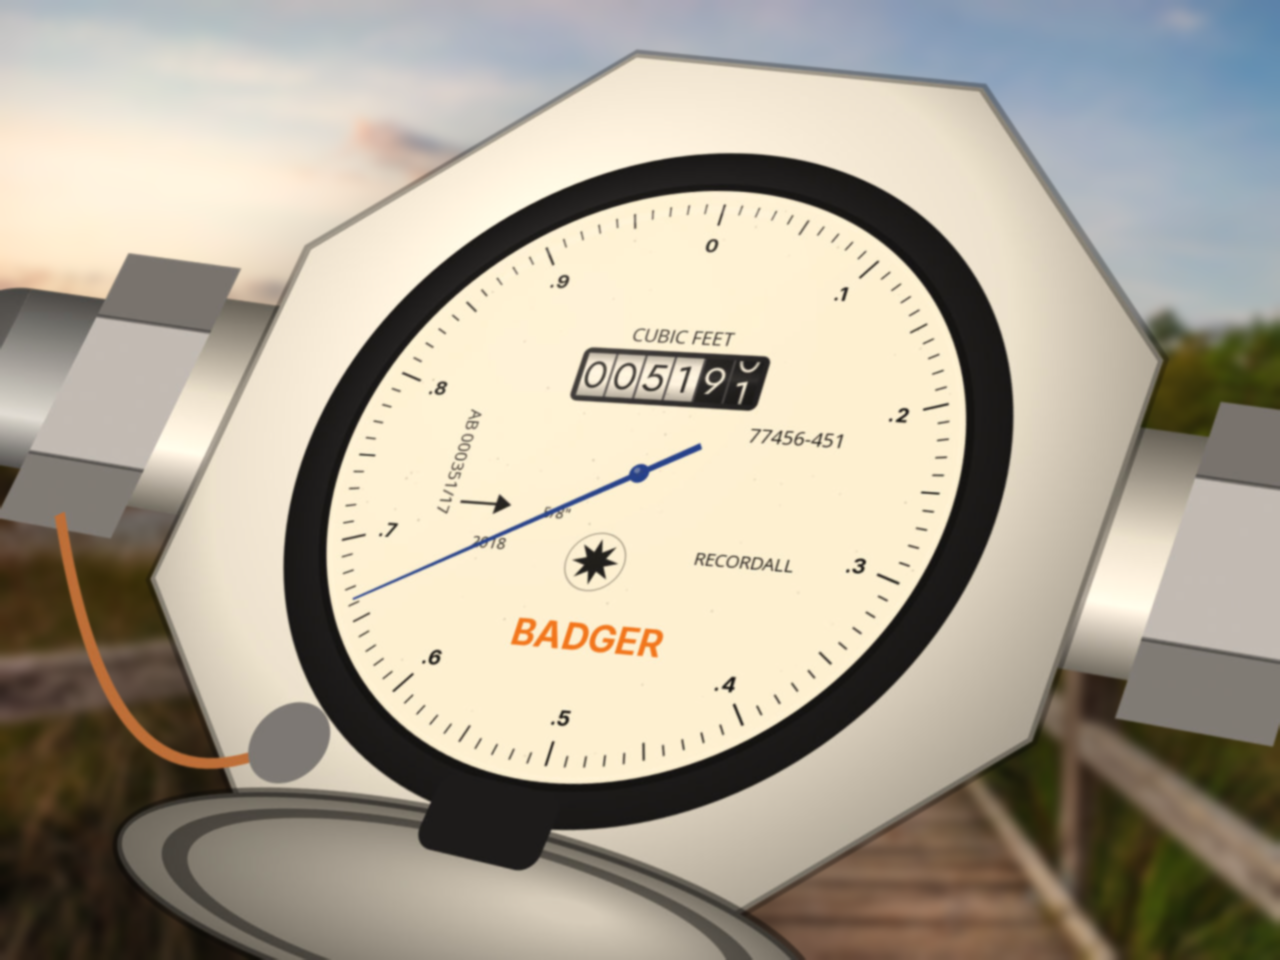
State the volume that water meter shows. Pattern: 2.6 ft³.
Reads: 5190.66 ft³
